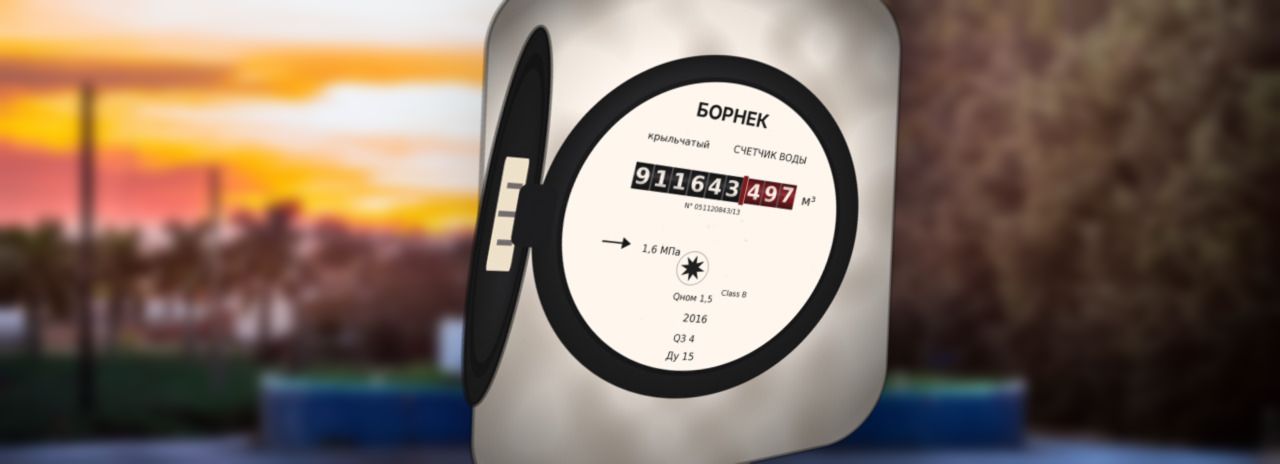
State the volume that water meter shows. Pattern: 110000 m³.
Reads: 911643.497 m³
